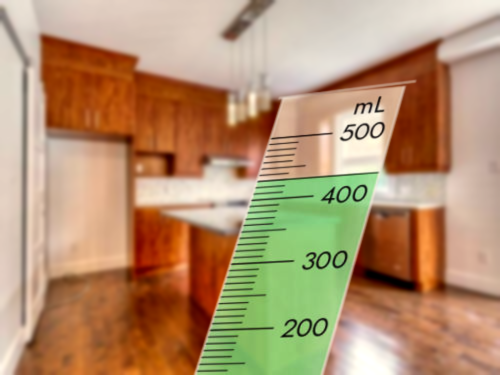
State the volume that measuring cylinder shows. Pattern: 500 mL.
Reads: 430 mL
